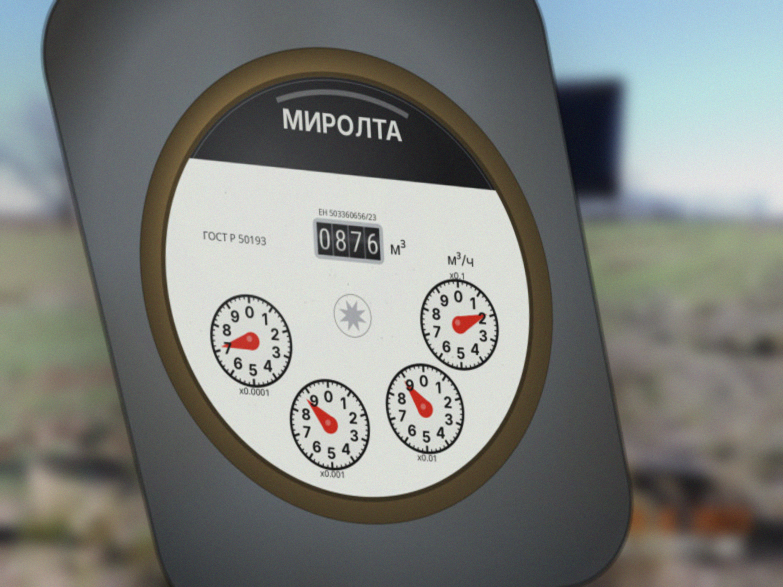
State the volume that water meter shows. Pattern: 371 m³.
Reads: 876.1887 m³
